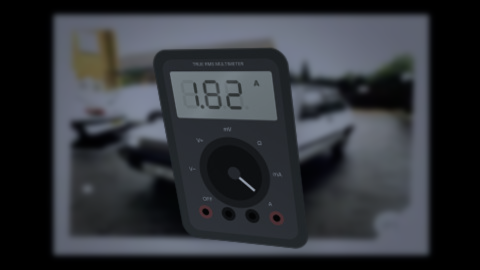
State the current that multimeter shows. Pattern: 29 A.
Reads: 1.82 A
